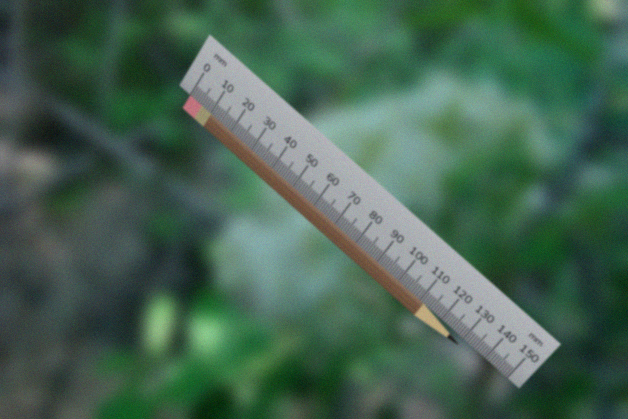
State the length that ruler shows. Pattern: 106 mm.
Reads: 130 mm
